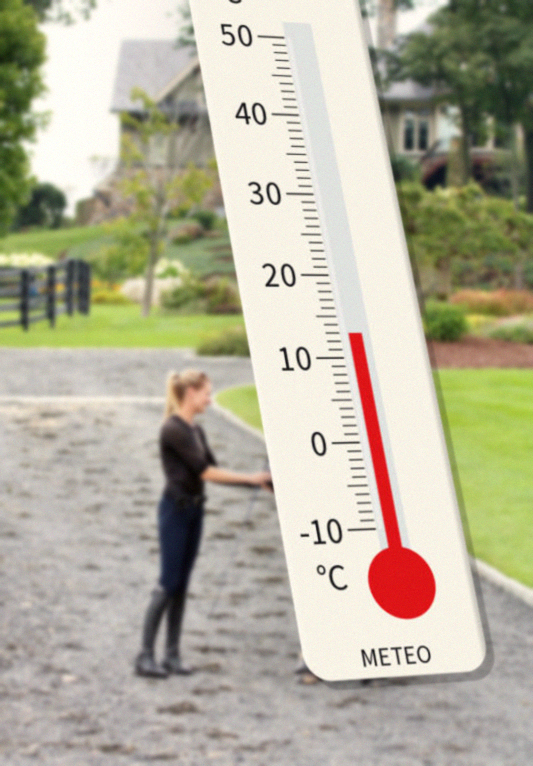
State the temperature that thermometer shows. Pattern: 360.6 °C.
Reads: 13 °C
